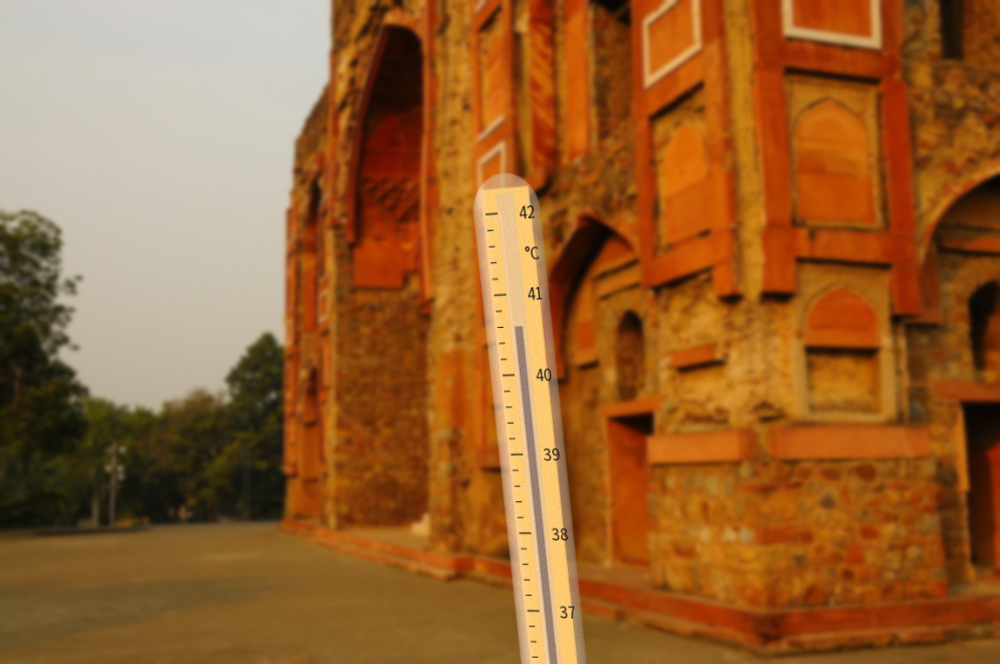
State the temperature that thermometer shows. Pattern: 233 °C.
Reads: 40.6 °C
